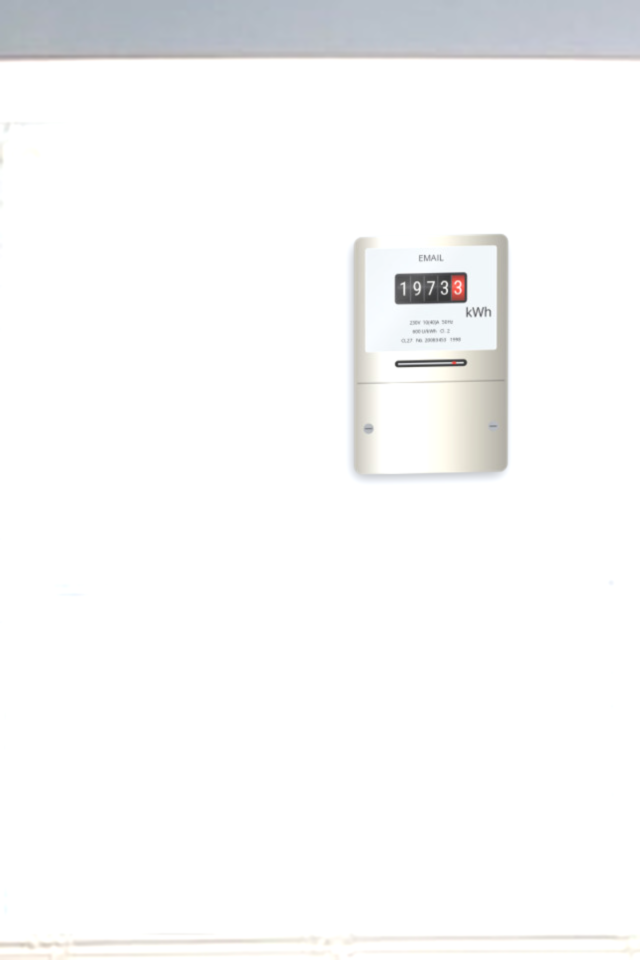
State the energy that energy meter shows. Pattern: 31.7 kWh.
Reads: 1973.3 kWh
